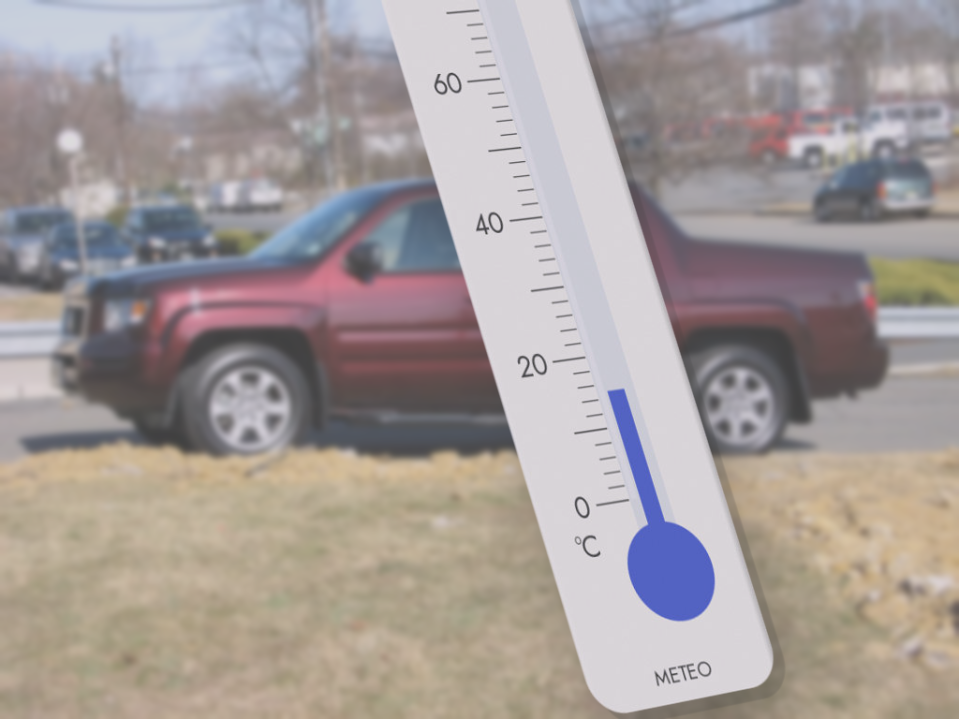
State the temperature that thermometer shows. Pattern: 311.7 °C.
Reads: 15 °C
